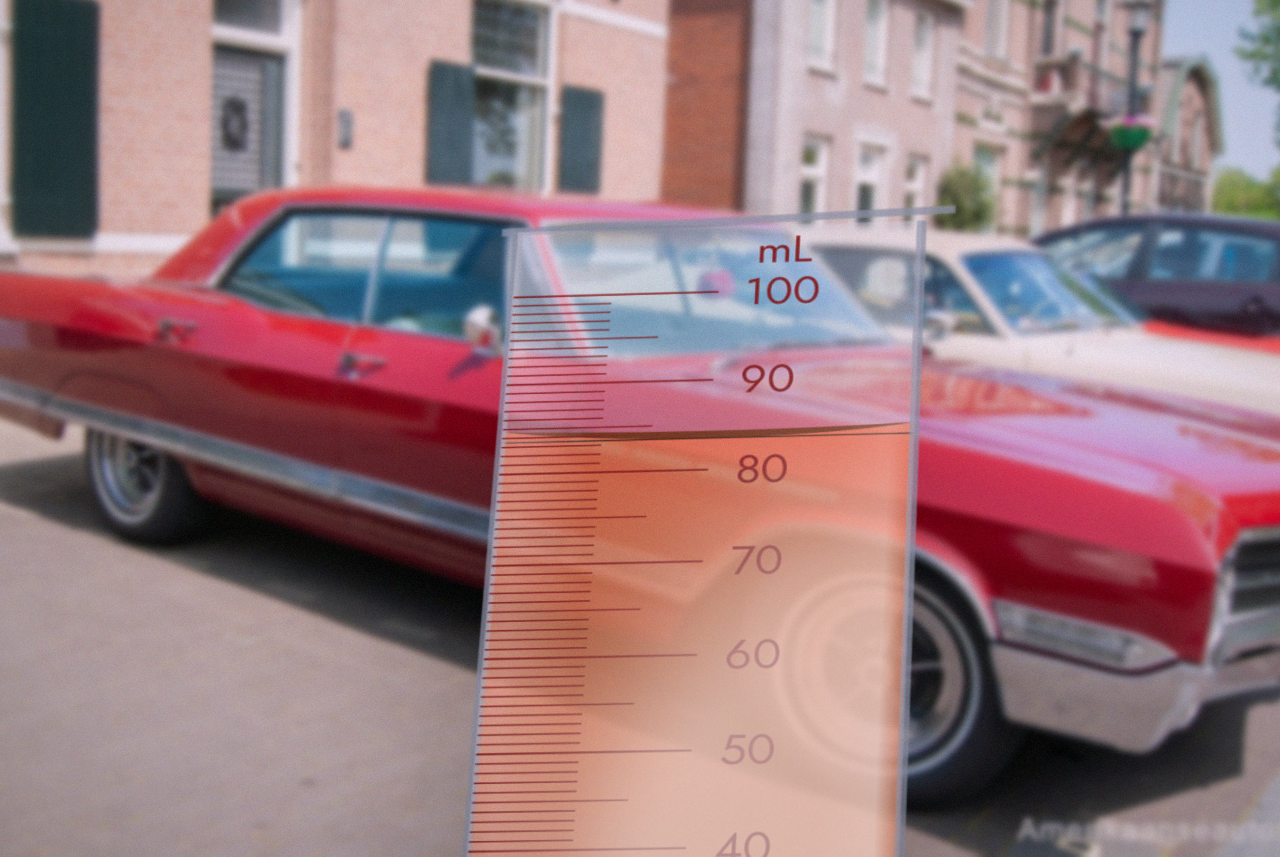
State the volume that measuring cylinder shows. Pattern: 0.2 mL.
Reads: 83.5 mL
